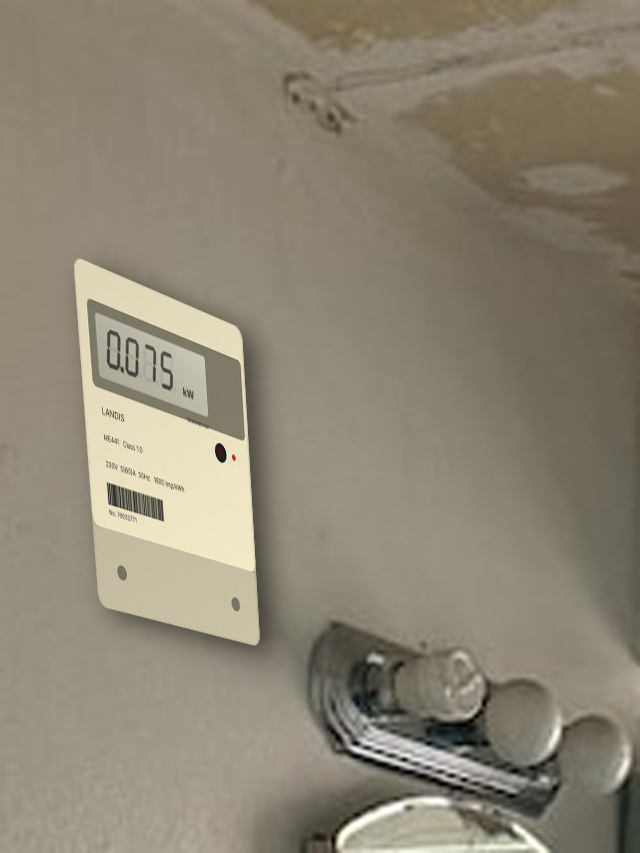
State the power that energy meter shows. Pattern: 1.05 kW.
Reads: 0.075 kW
